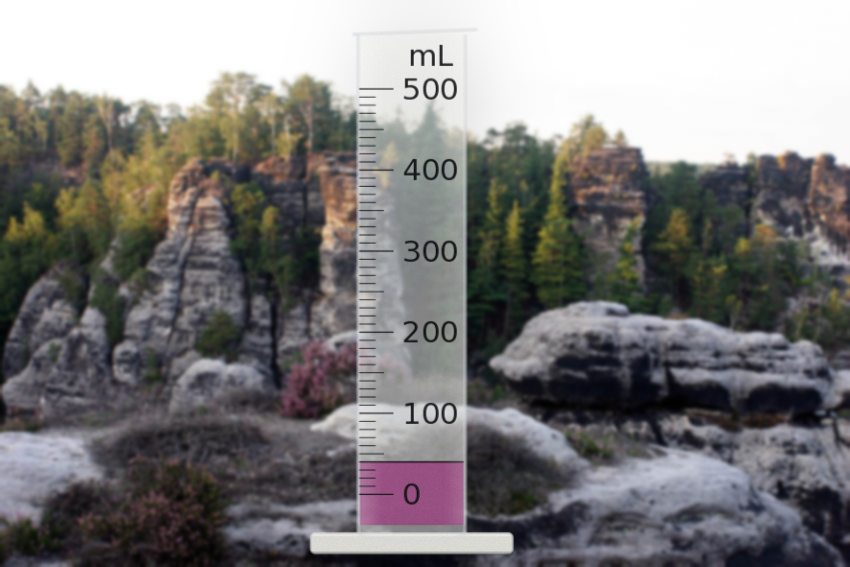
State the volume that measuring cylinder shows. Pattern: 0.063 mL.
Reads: 40 mL
